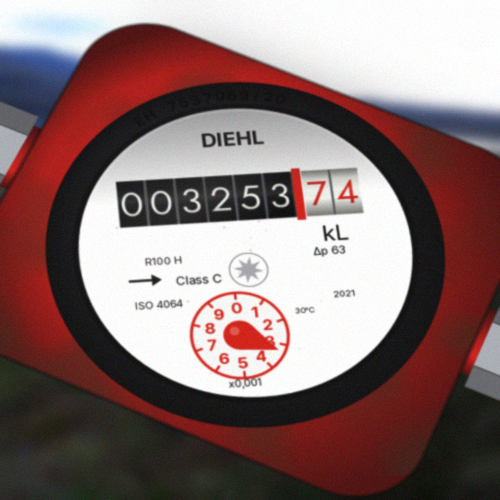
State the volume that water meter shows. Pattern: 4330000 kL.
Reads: 3253.743 kL
